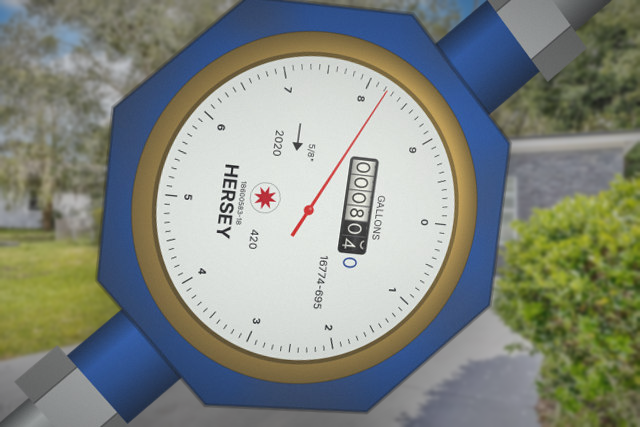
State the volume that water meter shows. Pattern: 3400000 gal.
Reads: 8038.2 gal
